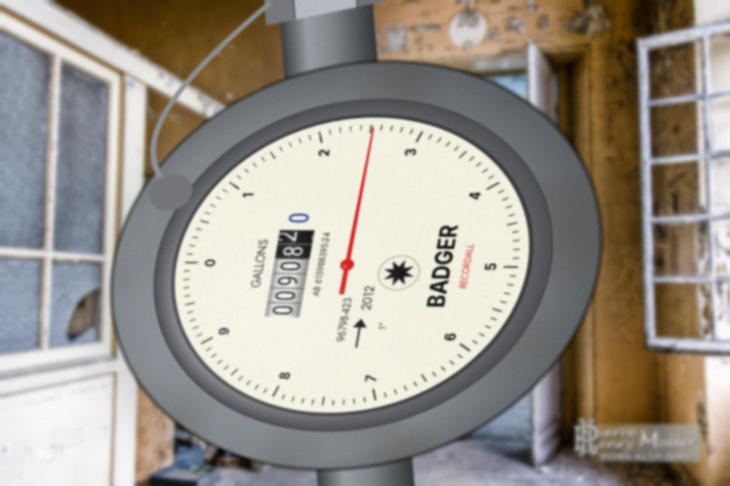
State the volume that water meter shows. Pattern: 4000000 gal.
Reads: 90822.5 gal
